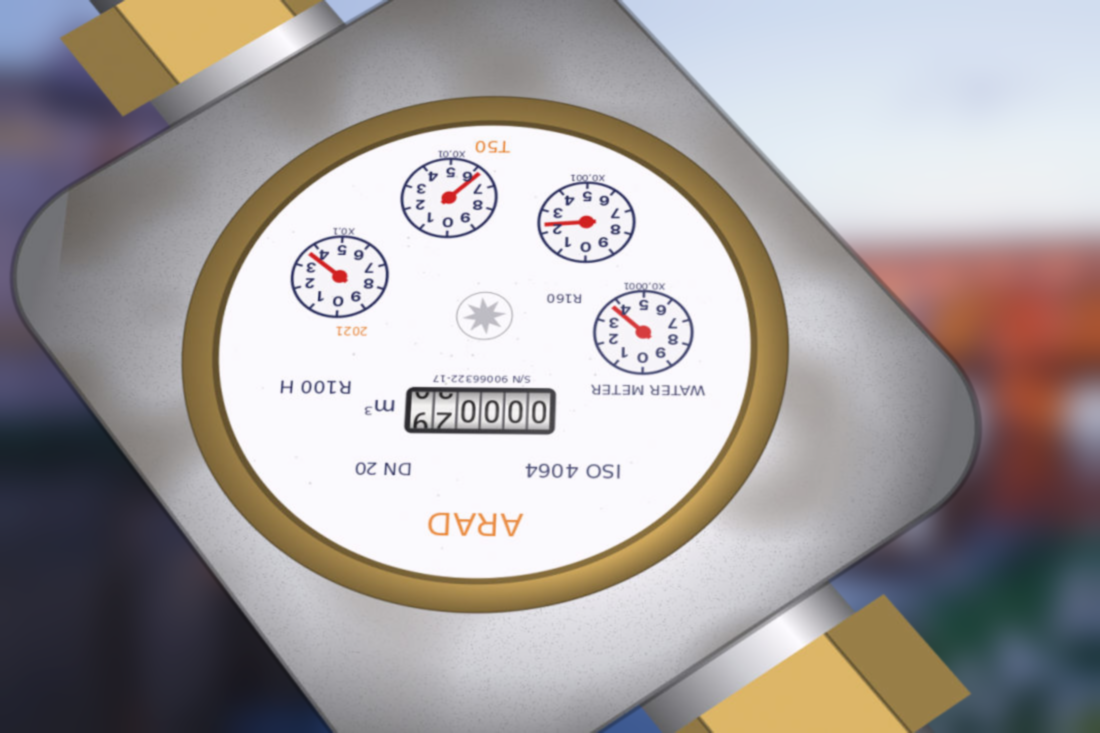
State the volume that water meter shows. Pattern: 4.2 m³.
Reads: 29.3623 m³
